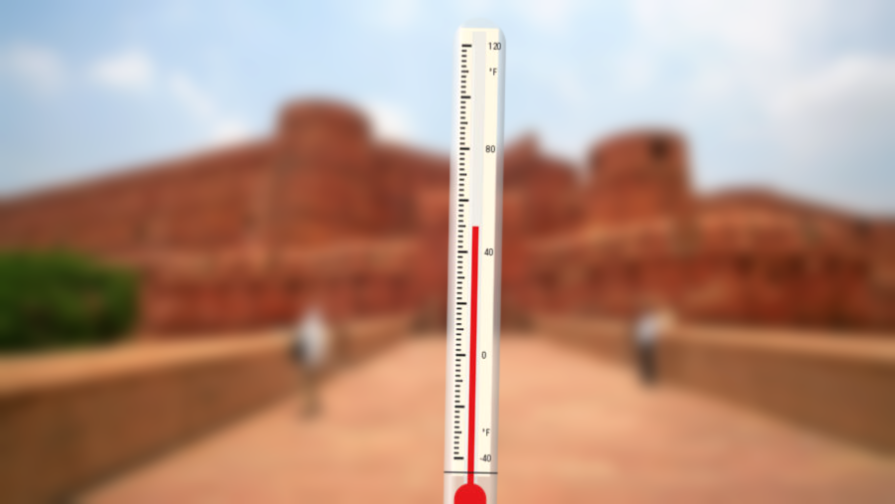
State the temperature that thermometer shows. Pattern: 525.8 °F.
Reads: 50 °F
